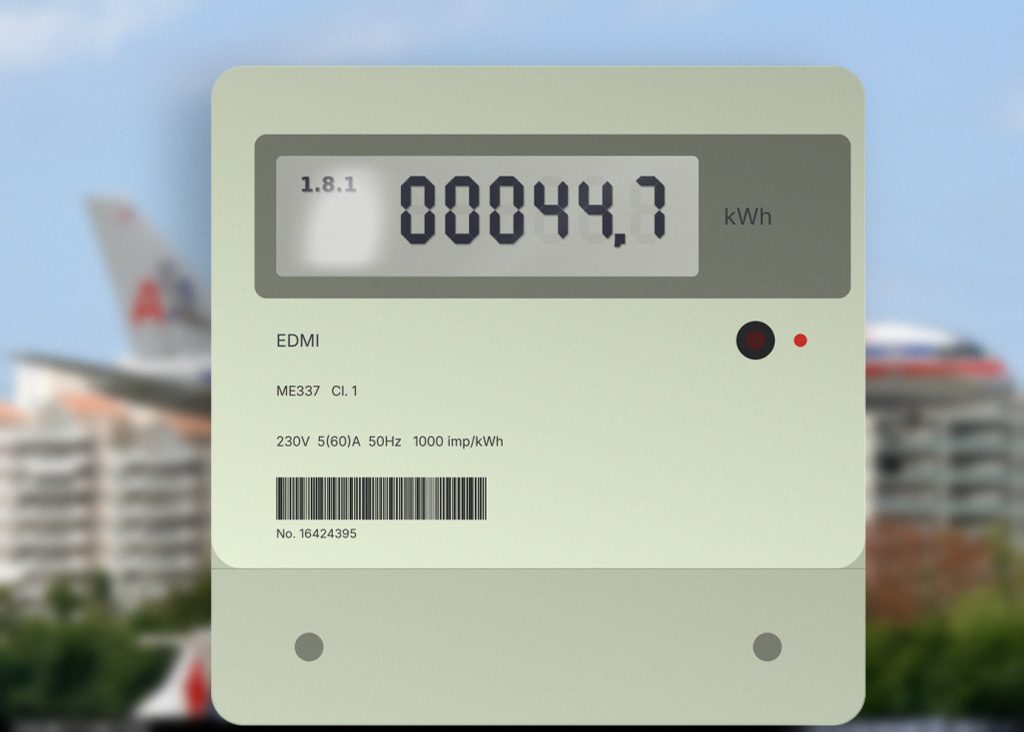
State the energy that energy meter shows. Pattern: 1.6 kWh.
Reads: 44.7 kWh
